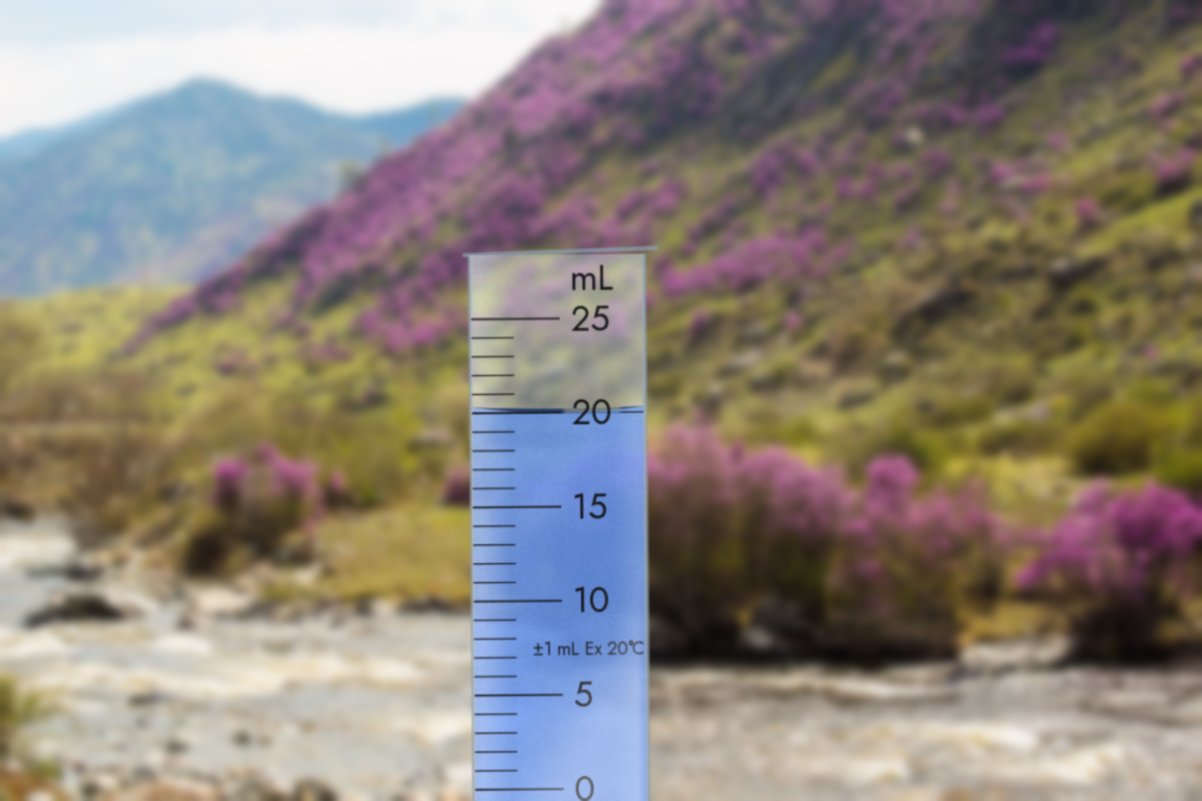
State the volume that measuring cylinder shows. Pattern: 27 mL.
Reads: 20 mL
